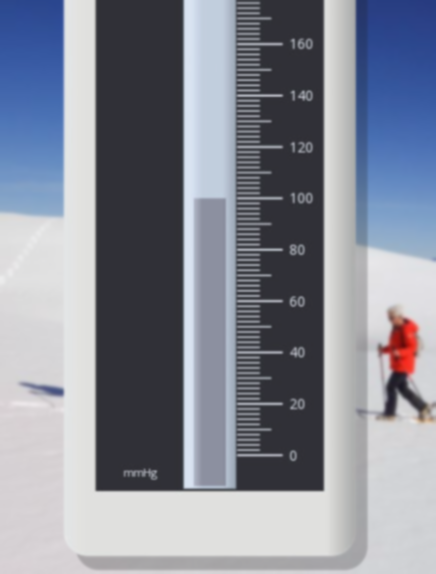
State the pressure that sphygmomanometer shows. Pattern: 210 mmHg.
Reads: 100 mmHg
